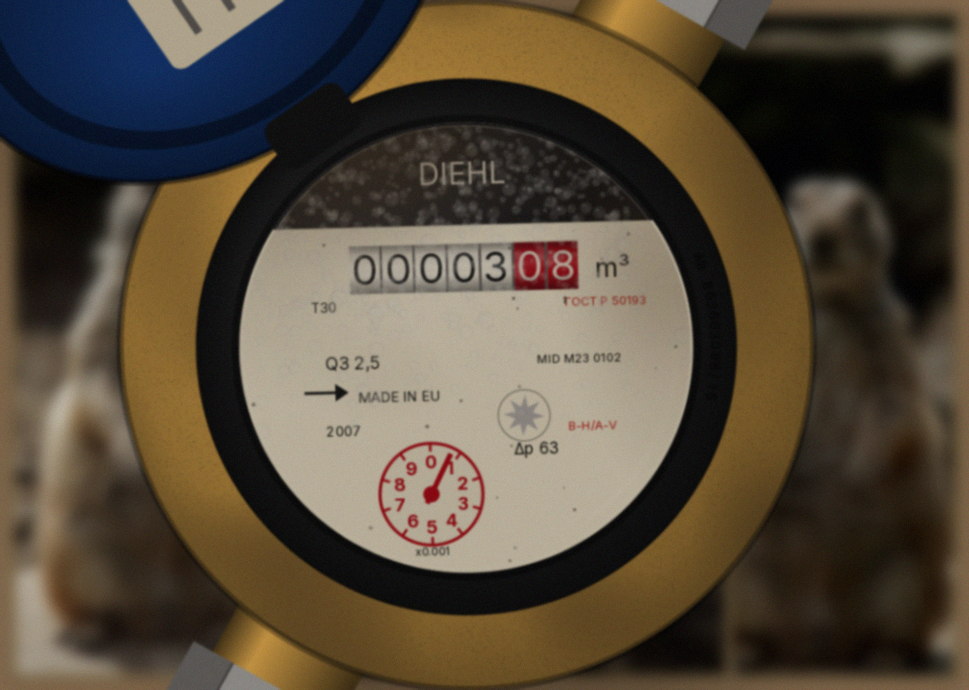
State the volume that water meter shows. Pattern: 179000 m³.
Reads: 3.080 m³
